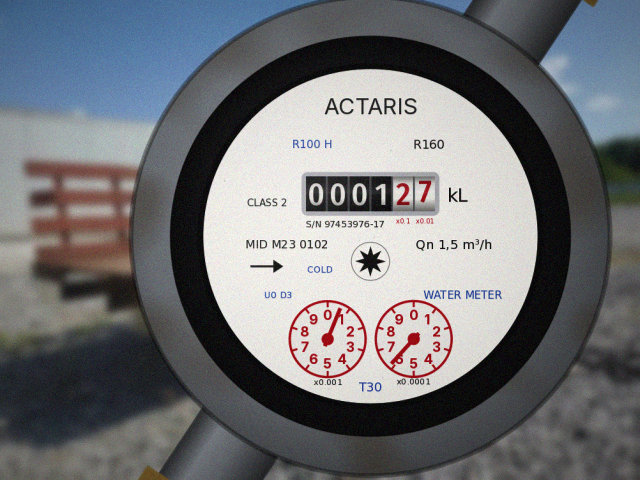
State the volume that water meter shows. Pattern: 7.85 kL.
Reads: 1.2706 kL
